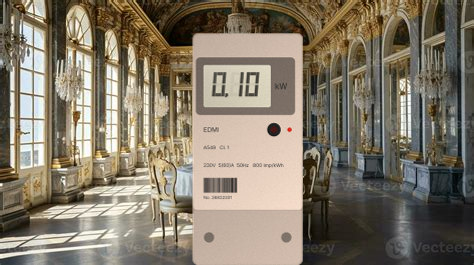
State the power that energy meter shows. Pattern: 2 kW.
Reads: 0.10 kW
